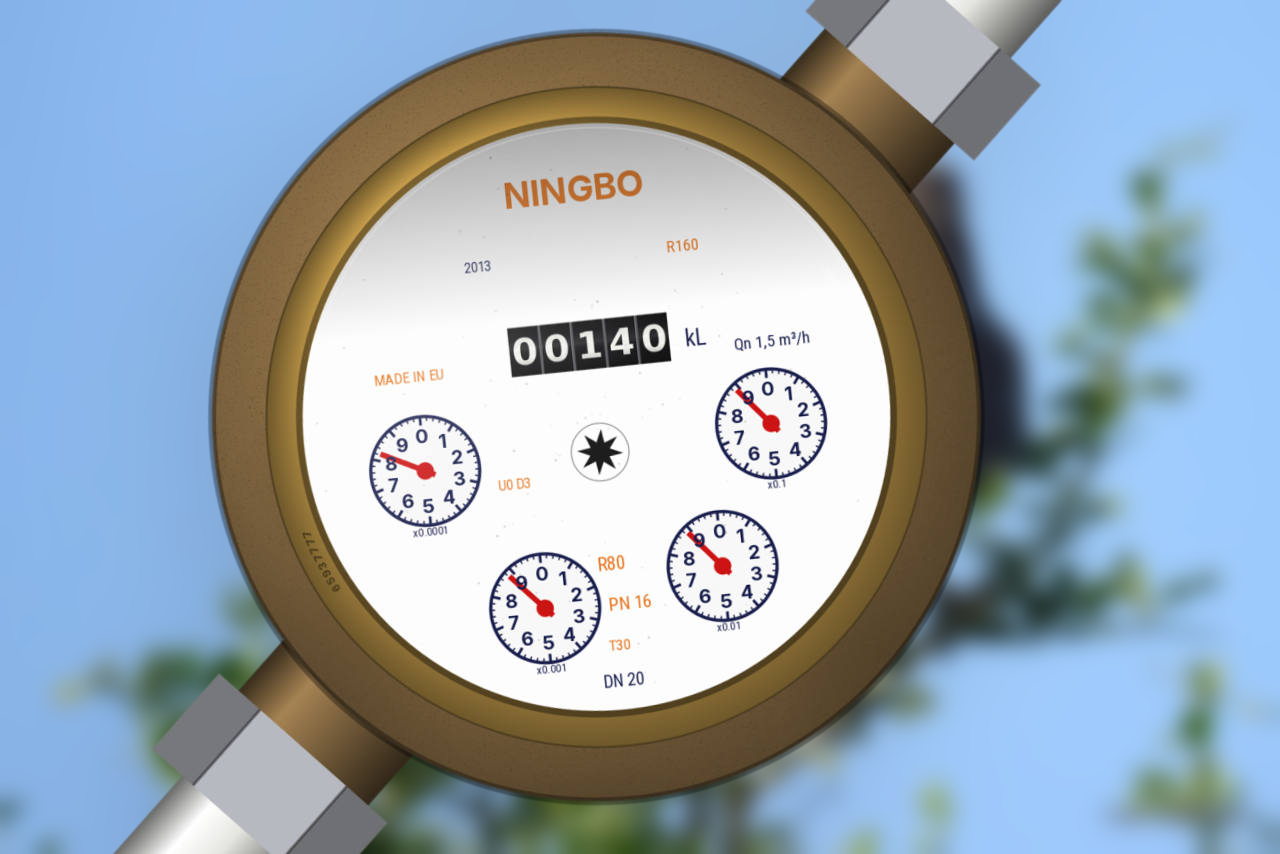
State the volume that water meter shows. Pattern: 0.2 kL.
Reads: 140.8888 kL
